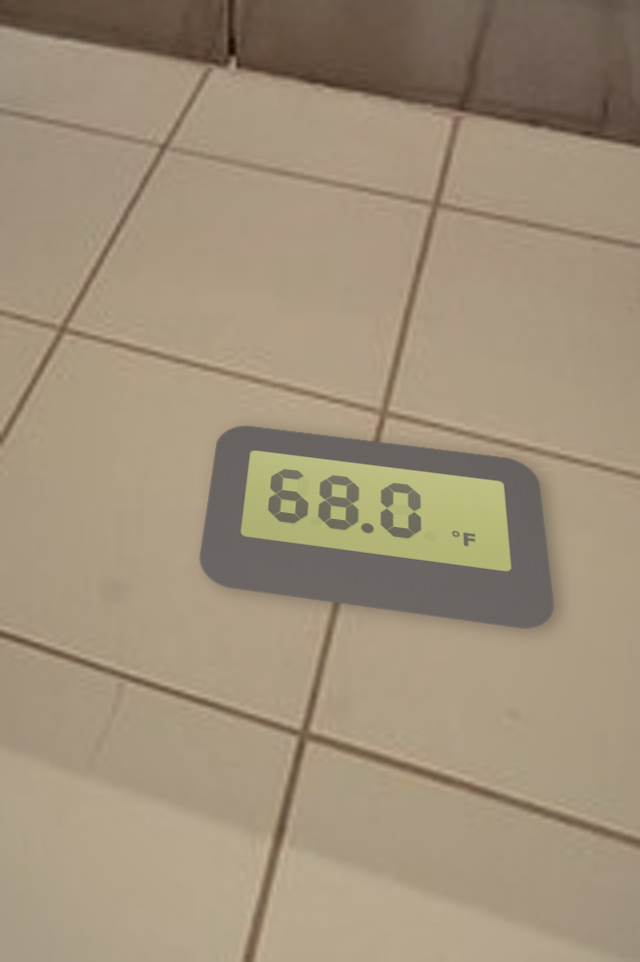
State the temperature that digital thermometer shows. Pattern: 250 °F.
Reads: 68.0 °F
